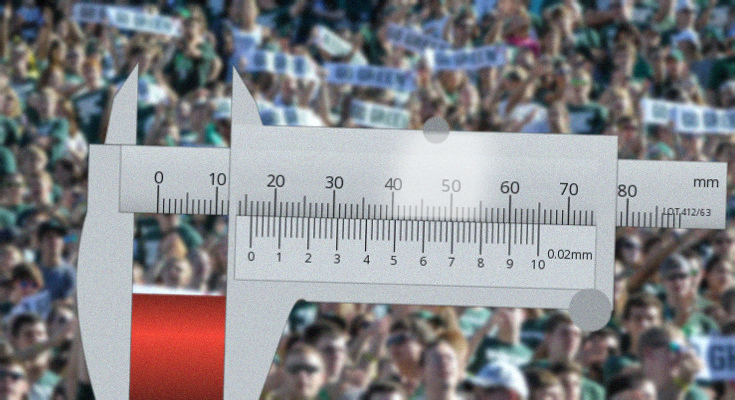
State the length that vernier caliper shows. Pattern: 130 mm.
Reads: 16.0 mm
